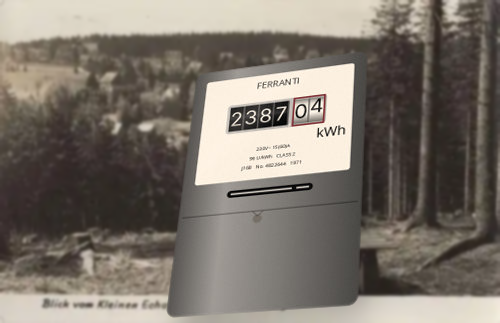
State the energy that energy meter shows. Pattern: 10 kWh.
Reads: 2387.04 kWh
